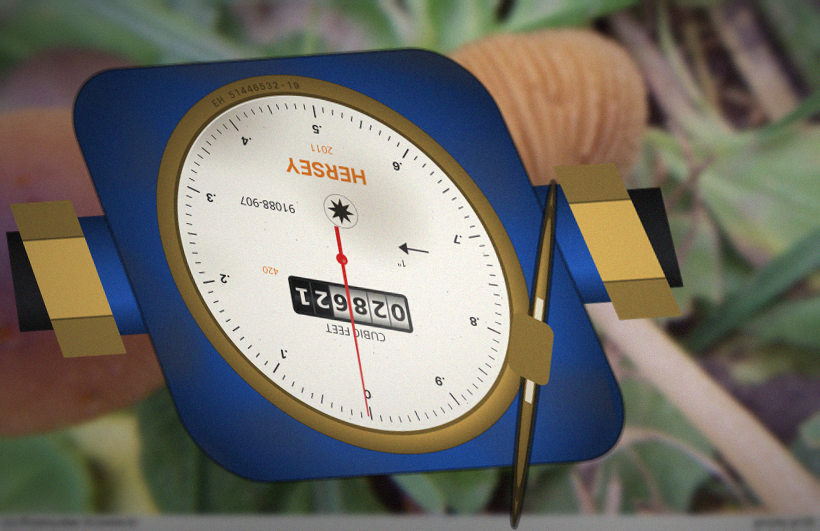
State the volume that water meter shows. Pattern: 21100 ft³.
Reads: 28621.00 ft³
